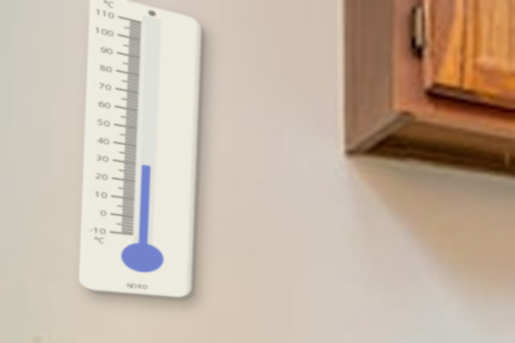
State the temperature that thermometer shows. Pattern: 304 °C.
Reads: 30 °C
